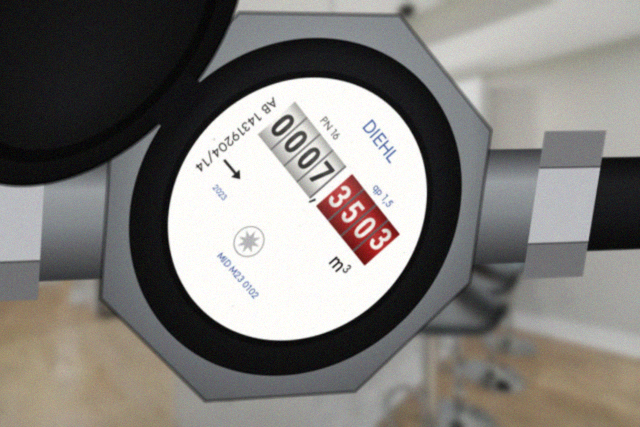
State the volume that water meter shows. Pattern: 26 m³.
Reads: 7.3503 m³
